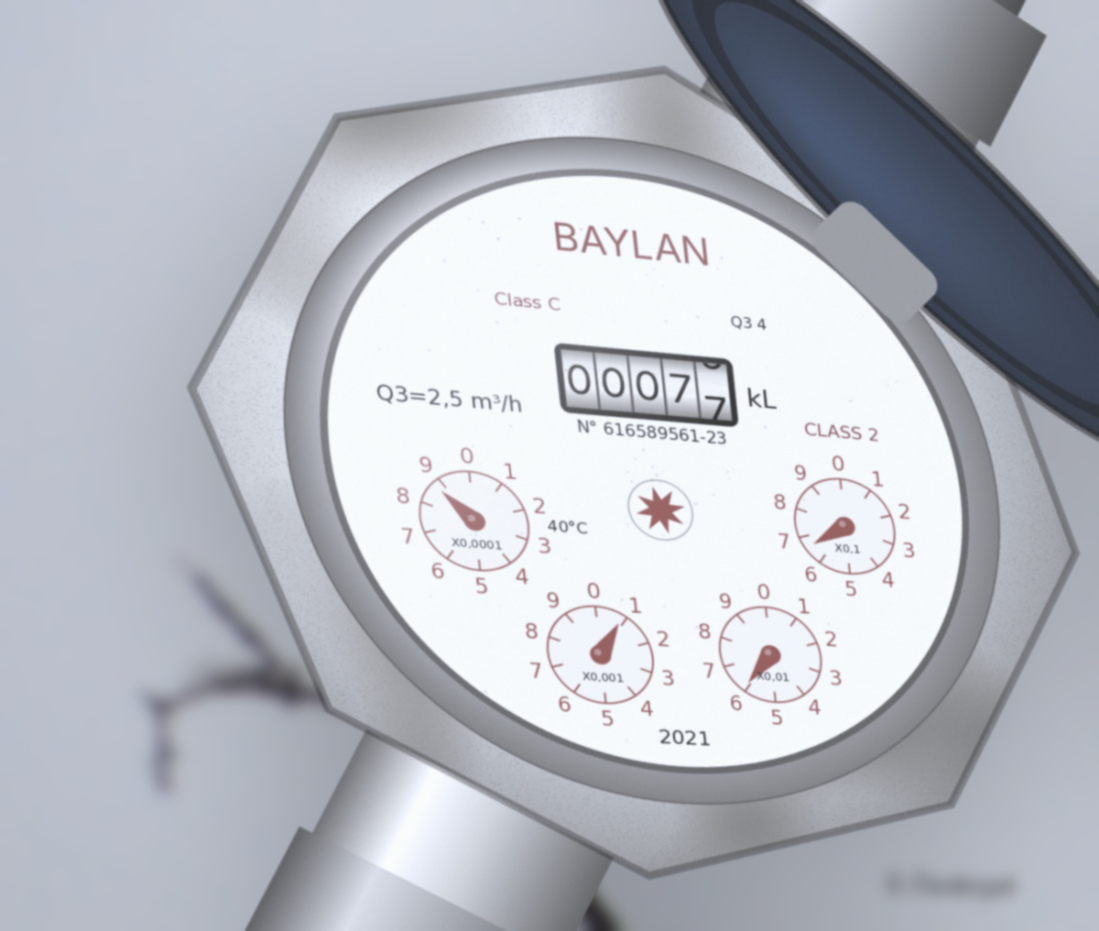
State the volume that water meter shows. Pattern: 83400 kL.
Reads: 76.6608 kL
